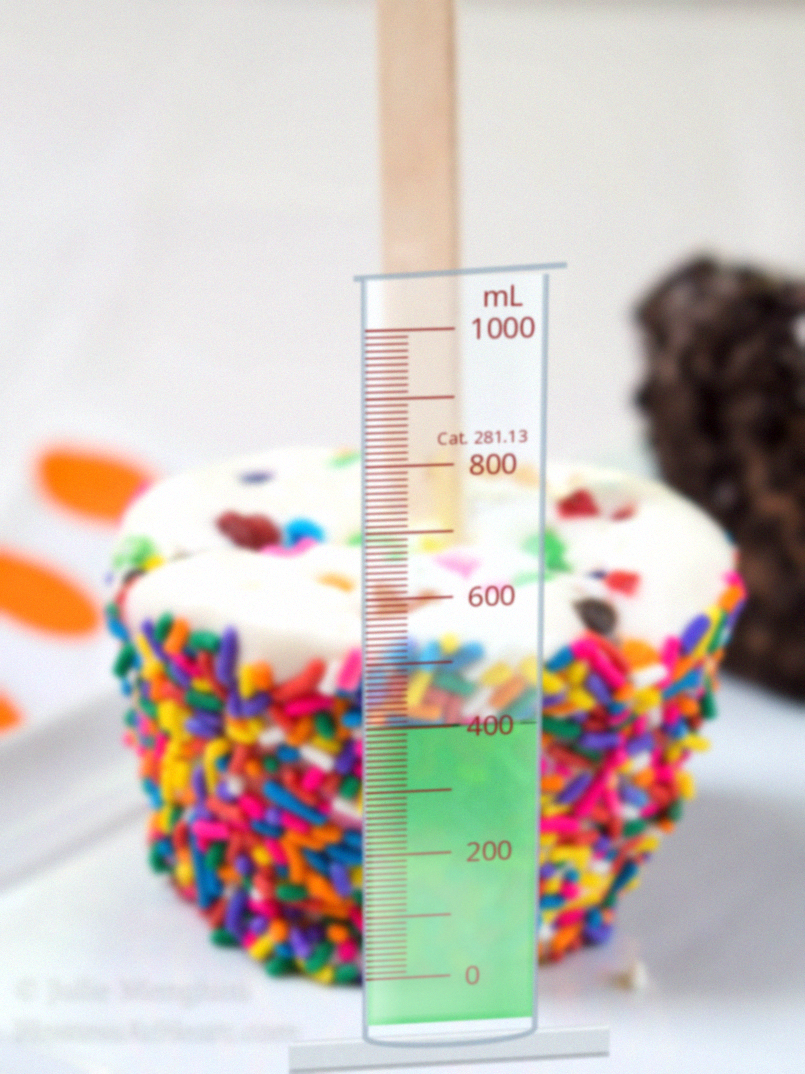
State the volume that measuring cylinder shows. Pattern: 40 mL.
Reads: 400 mL
